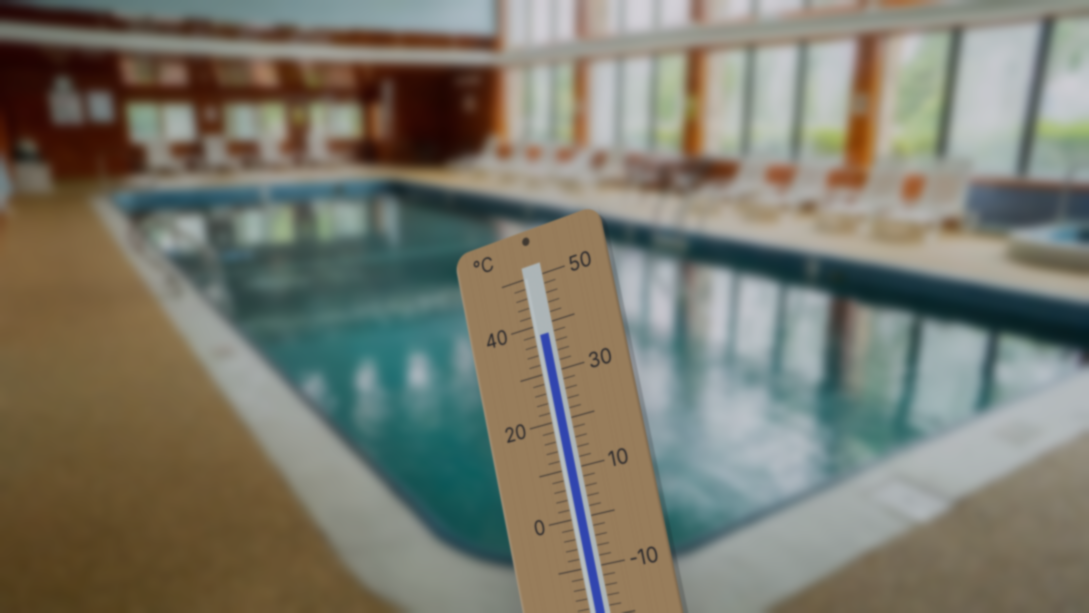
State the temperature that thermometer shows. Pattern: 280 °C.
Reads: 38 °C
